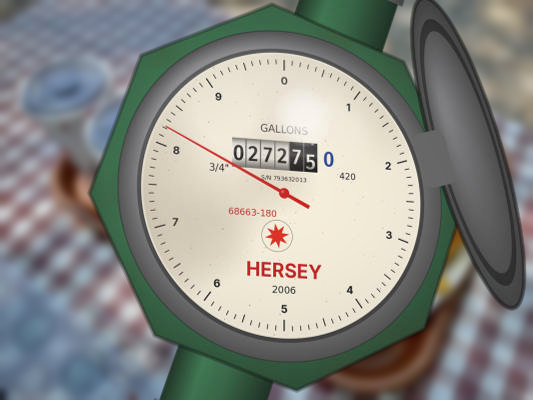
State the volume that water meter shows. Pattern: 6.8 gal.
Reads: 272748.2 gal
